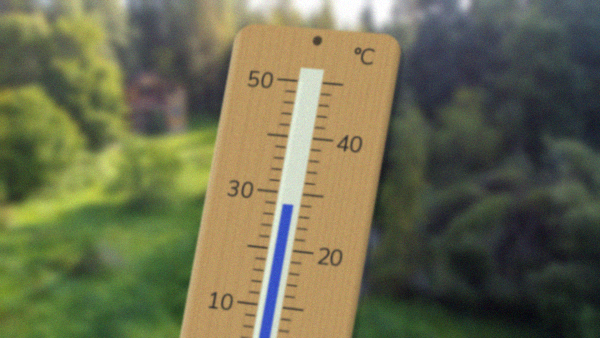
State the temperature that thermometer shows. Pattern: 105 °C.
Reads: 28 °C
